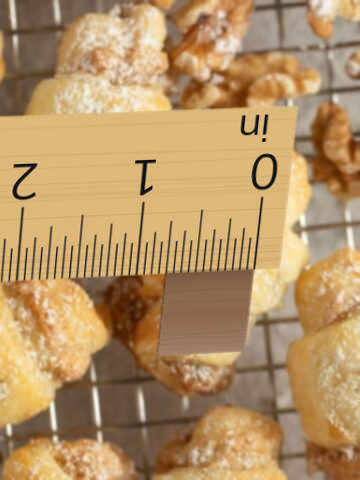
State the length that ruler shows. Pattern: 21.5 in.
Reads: 0.75 in
